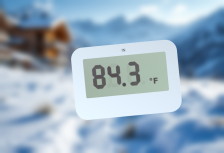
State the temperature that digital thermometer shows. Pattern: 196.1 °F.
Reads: 84.3 °F
